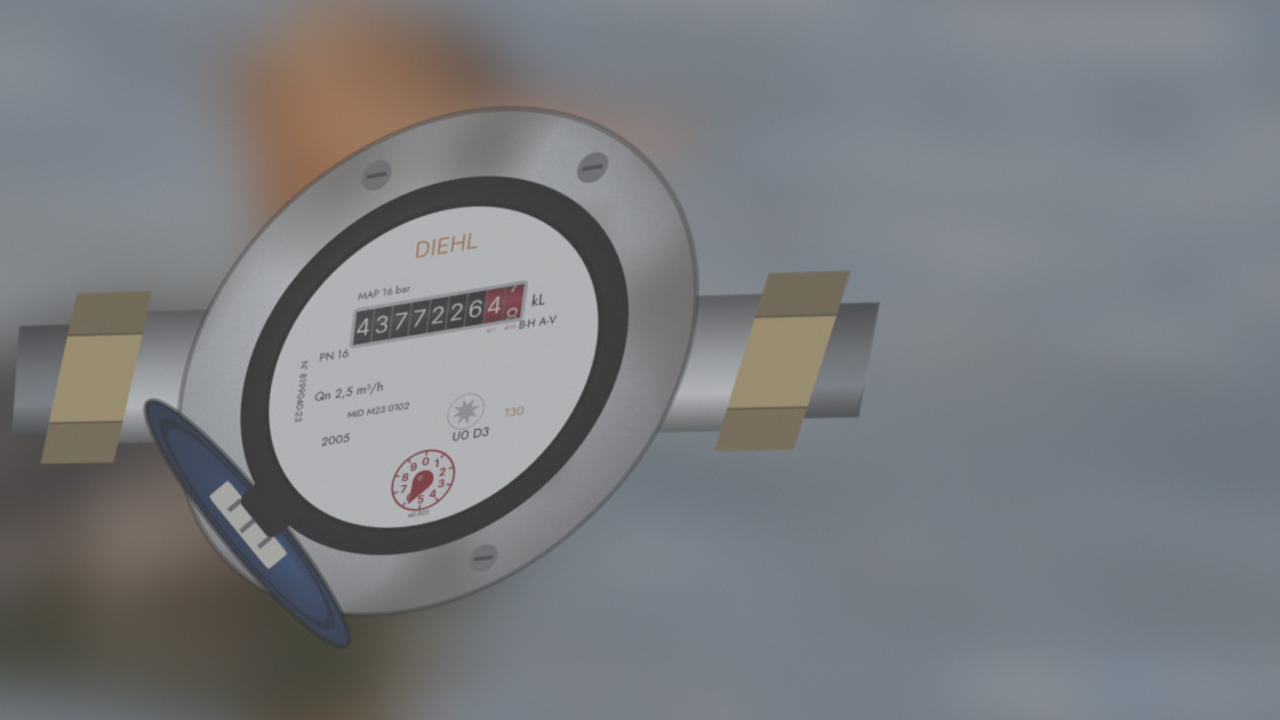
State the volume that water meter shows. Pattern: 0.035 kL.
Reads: 4377226.475 kL
